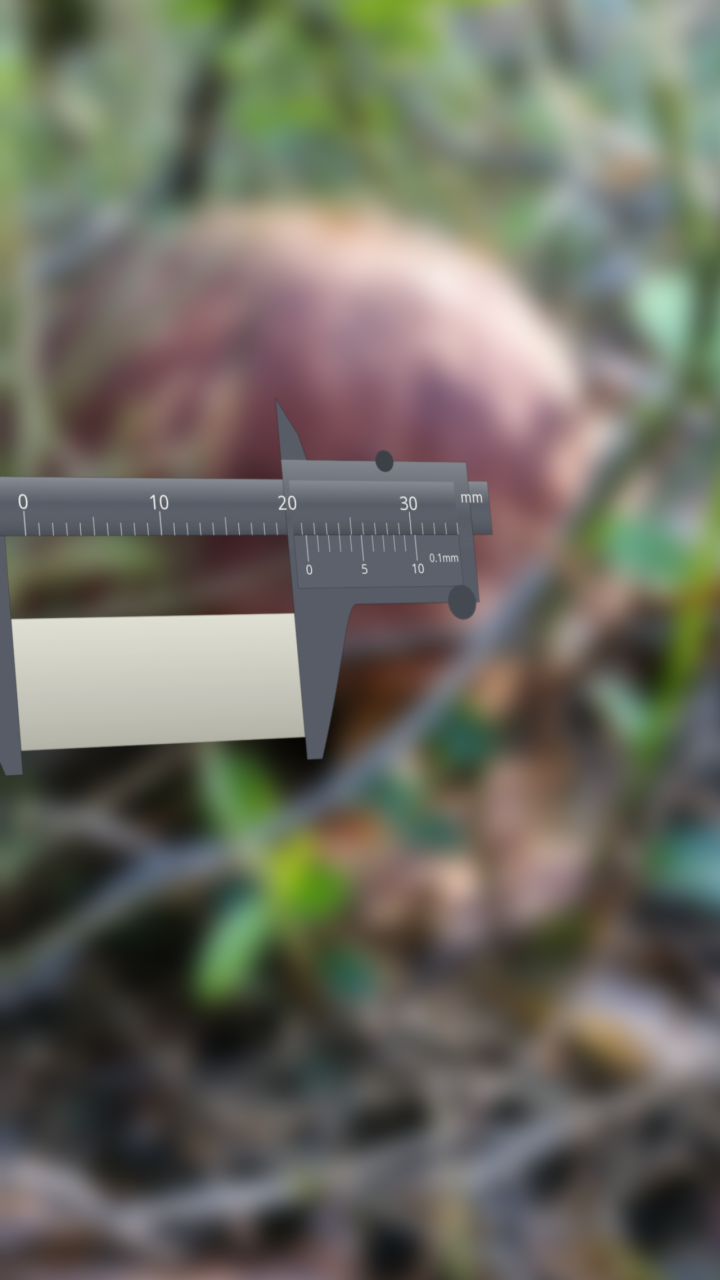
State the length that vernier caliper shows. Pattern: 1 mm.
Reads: 21.3 mm
